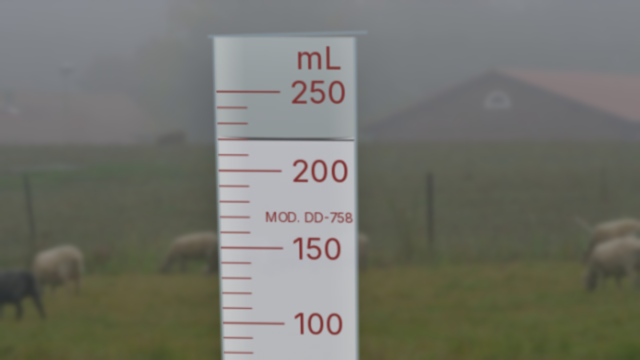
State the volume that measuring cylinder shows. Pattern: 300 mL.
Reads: 220 mL
